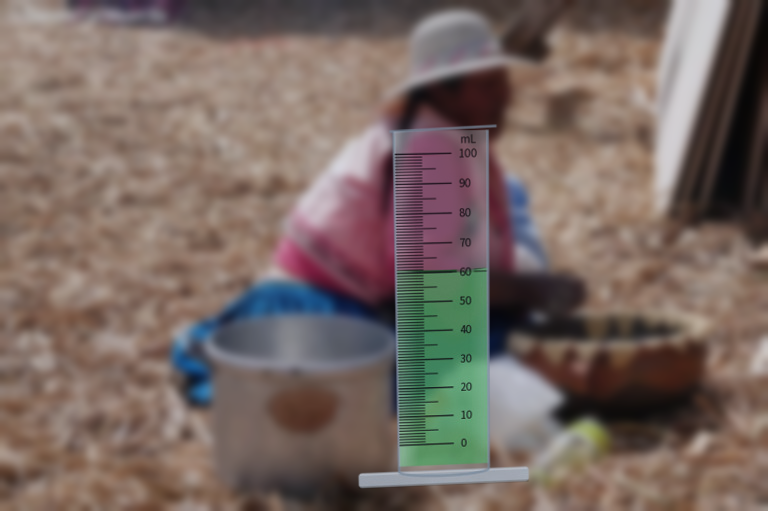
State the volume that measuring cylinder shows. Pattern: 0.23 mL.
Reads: 60 mL
